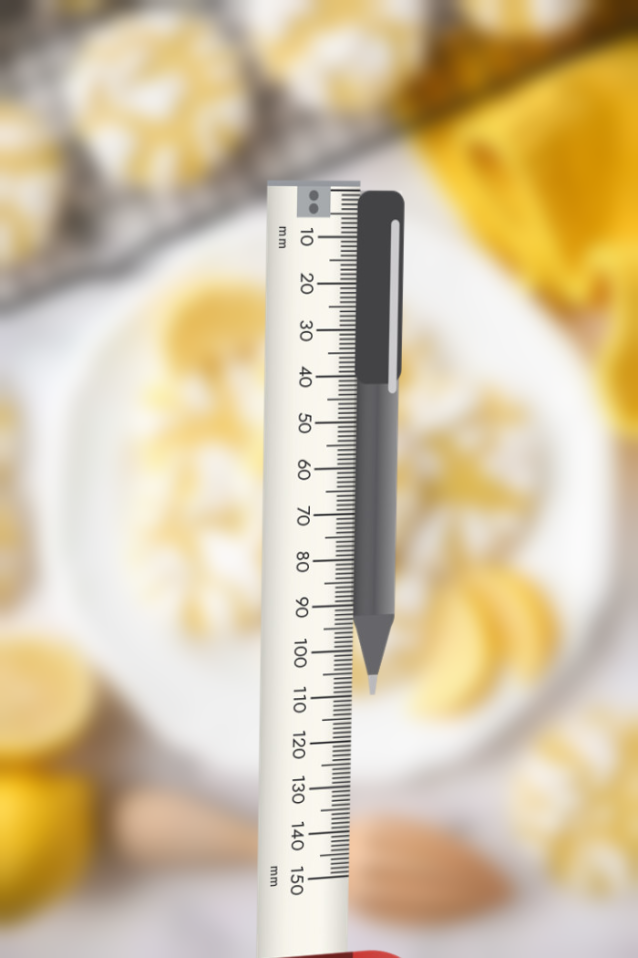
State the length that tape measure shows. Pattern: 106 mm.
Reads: 110 mm
